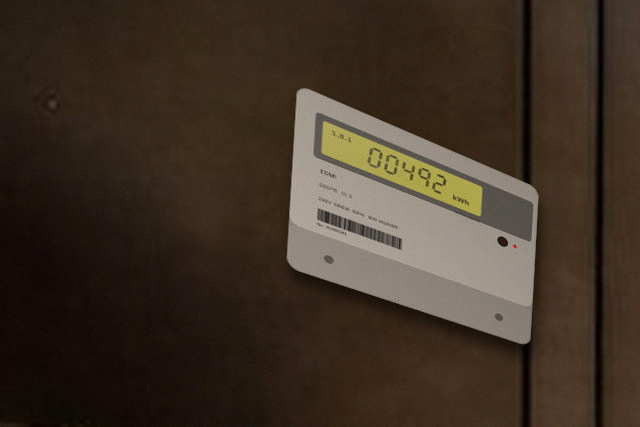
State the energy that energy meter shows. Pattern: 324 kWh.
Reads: 492 kWh
